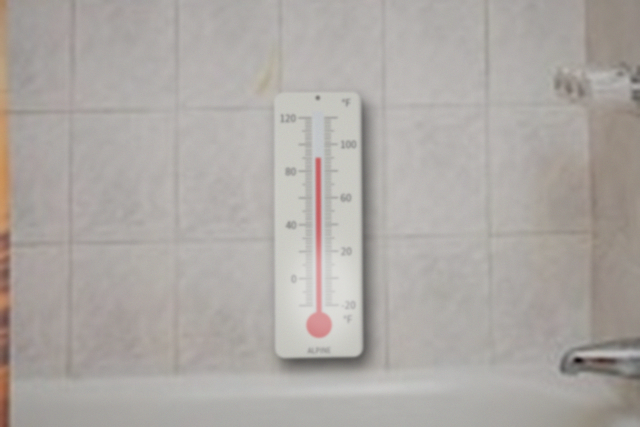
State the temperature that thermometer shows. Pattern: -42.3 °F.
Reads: 90 °F
